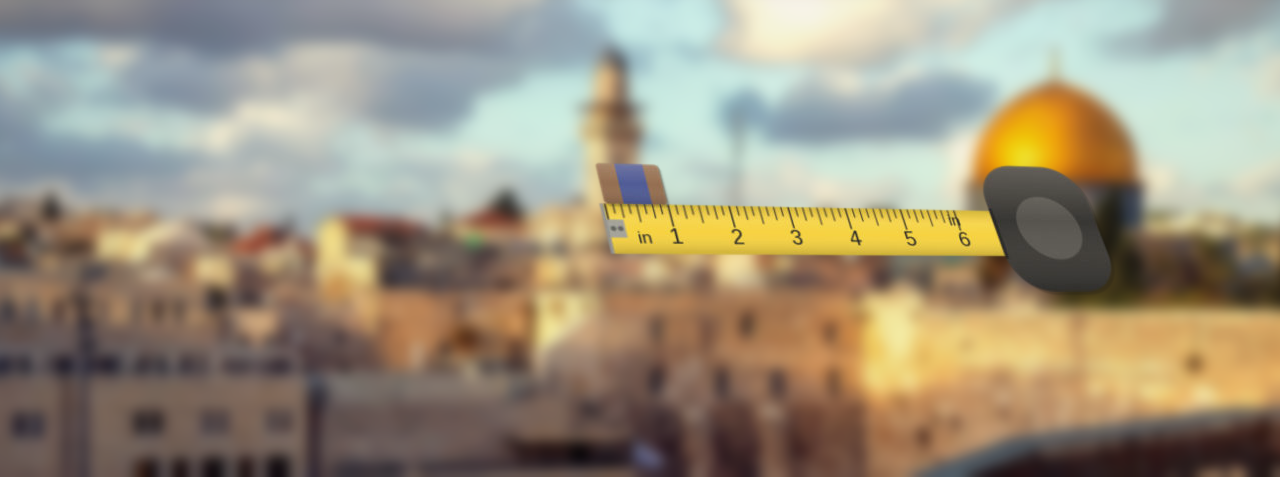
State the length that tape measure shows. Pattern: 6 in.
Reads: 1 in
